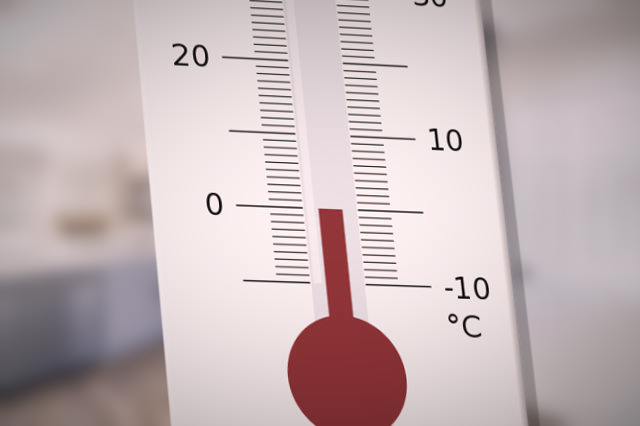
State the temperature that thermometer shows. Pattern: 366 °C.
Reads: 0 °C
